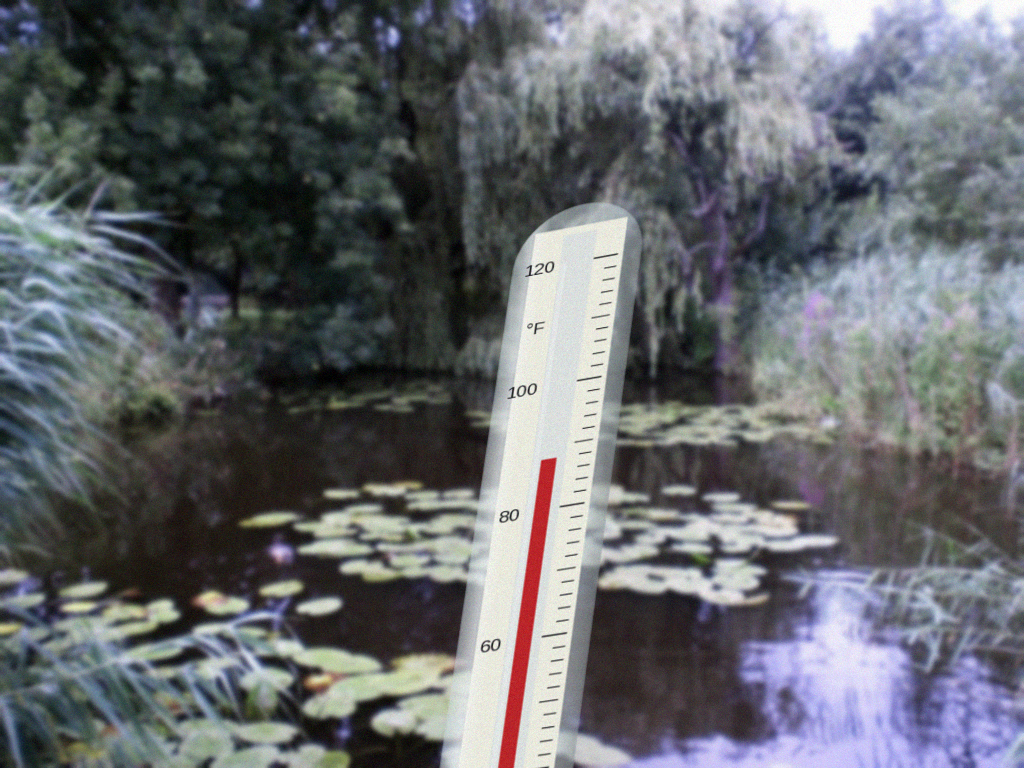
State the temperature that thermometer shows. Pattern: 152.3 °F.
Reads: 88 °F
